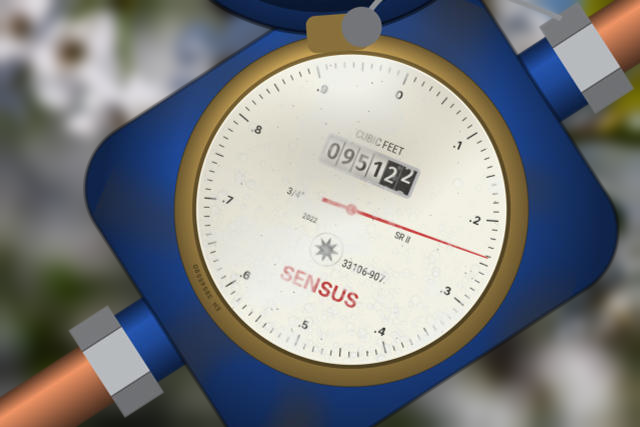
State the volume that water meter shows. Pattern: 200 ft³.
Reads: 95122.24 ft³
